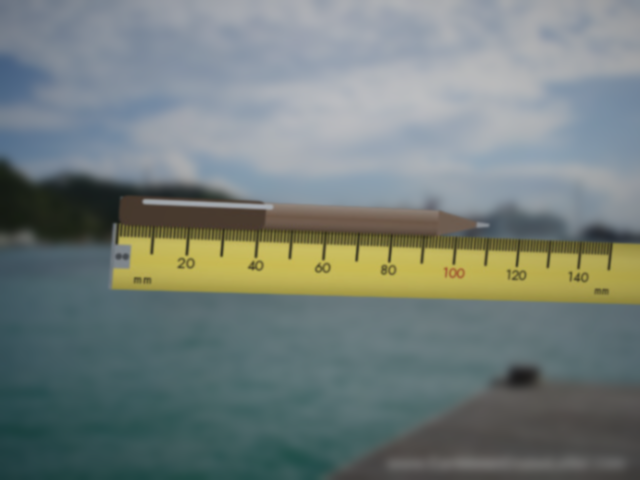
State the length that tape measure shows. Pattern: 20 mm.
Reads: 110 mm
